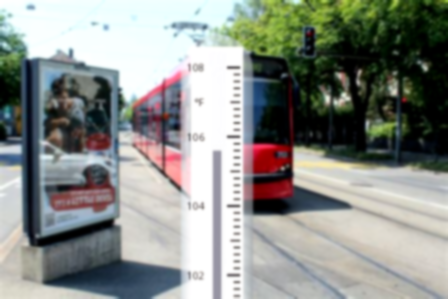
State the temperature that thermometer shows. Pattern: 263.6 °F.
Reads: 105.6 °F
